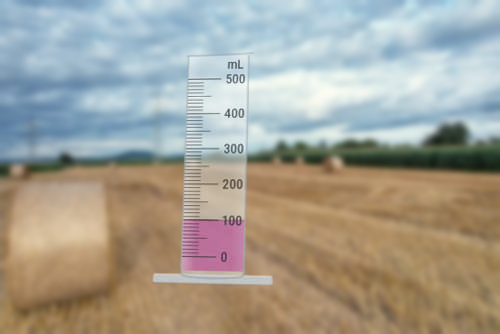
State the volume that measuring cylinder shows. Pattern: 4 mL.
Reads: 100 mL
